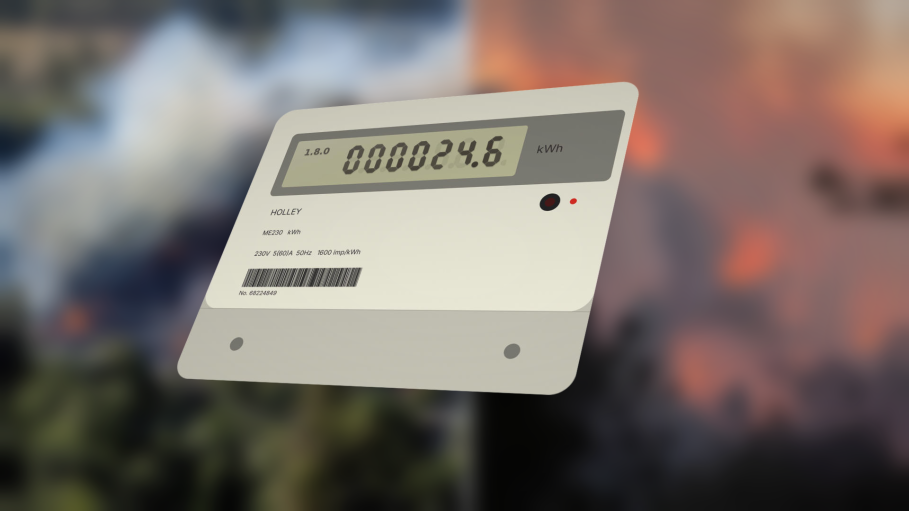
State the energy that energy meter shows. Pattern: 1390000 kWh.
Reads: 24.6 kWh
